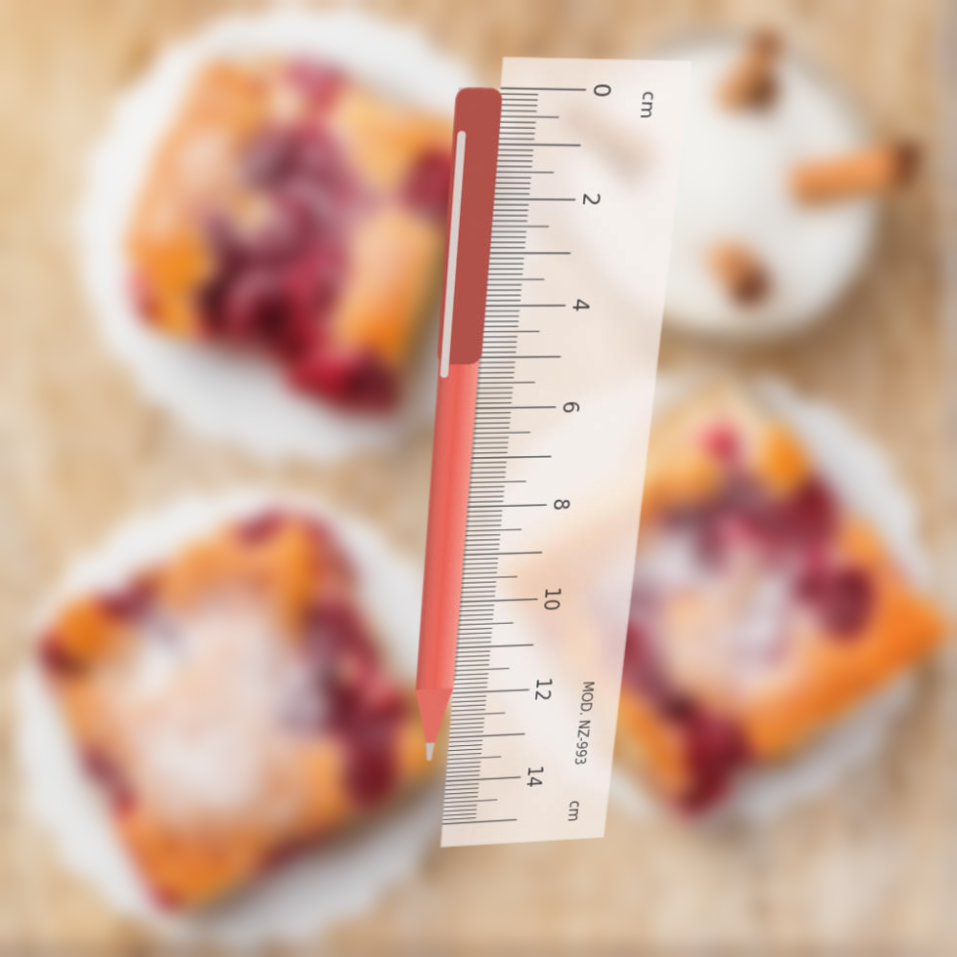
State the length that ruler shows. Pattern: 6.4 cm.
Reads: 13.5 cm
